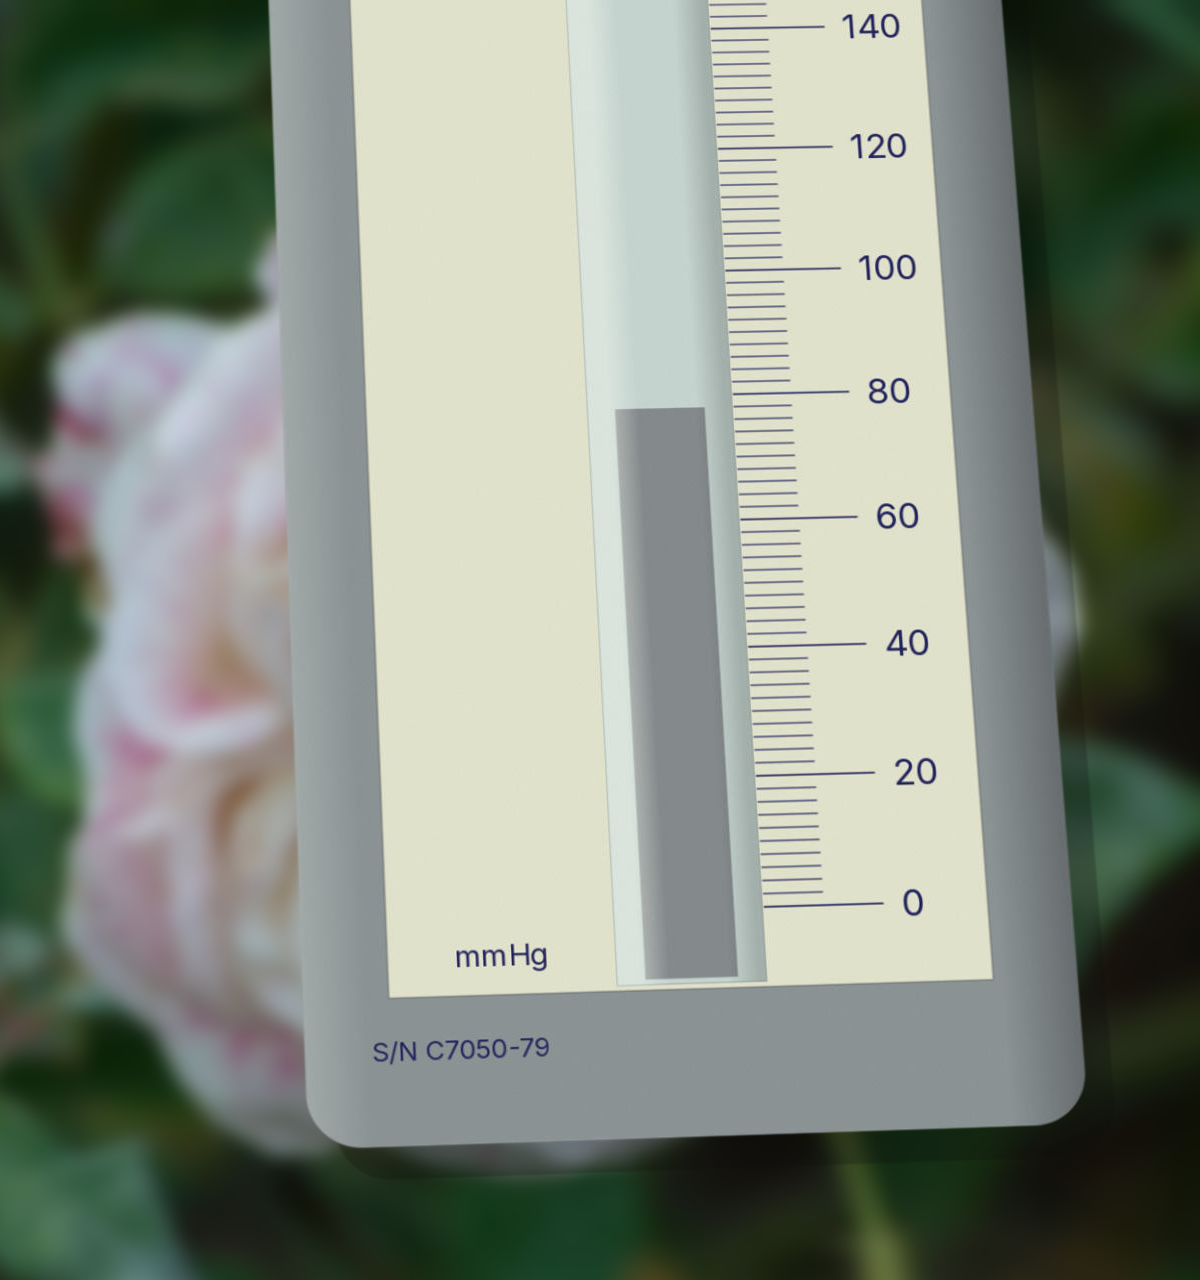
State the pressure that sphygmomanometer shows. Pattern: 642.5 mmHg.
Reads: 78 mmHg
